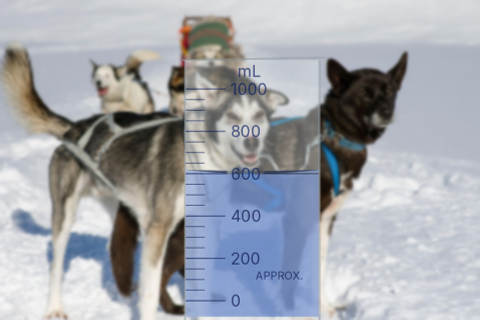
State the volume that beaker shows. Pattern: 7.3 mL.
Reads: 600 mL
